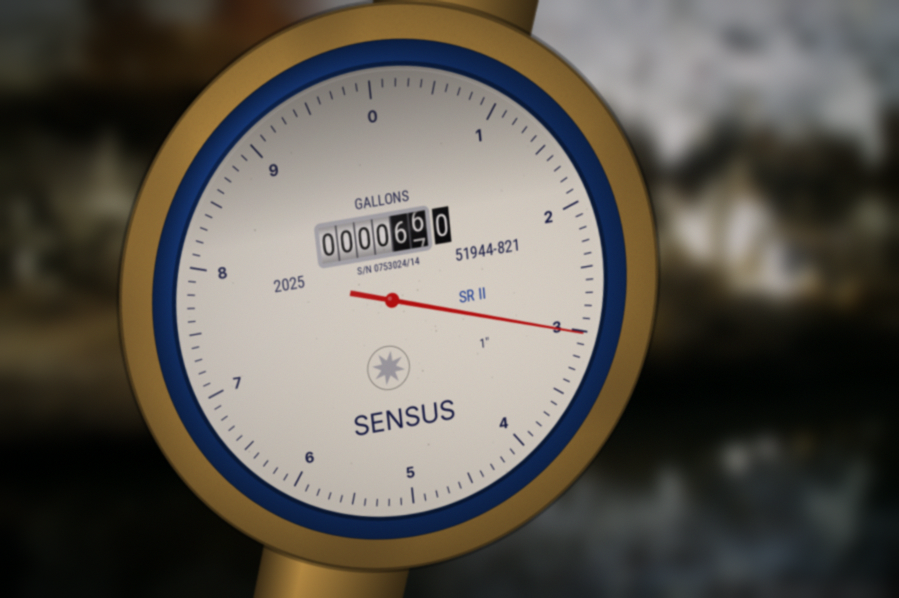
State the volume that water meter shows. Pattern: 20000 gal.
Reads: 663.0 gal
